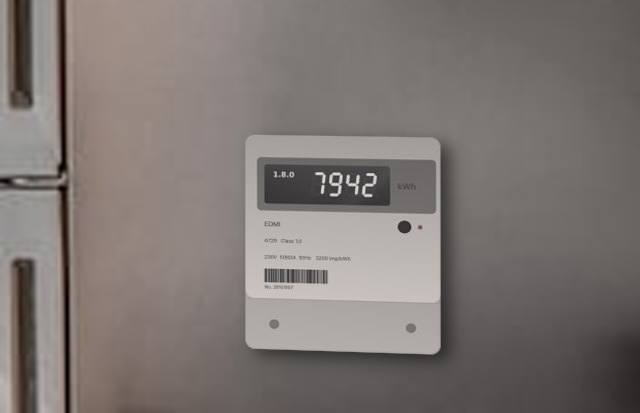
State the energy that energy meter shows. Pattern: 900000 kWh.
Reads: 7942 kWh
